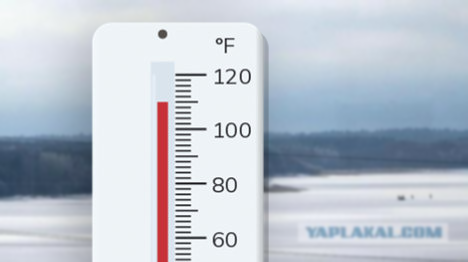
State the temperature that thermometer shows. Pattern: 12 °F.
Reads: 110 °F
